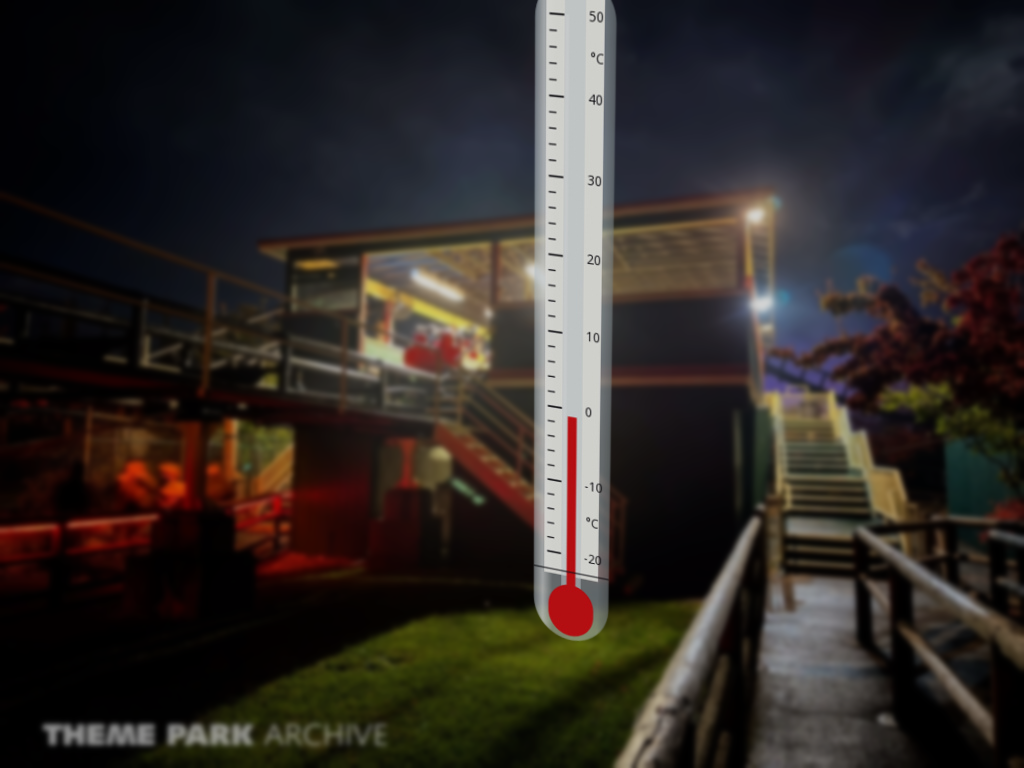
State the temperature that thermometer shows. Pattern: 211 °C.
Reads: -1 °C
